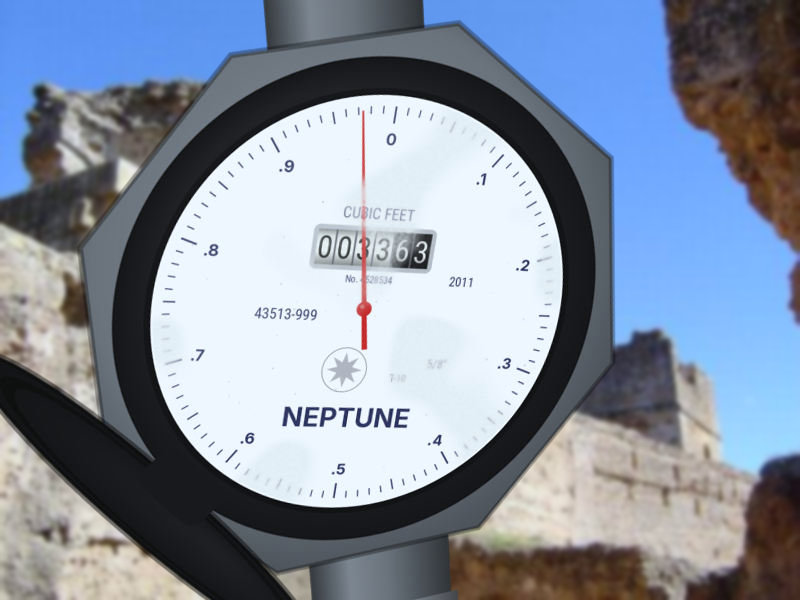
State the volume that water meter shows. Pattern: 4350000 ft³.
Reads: 3362.97 ft³
